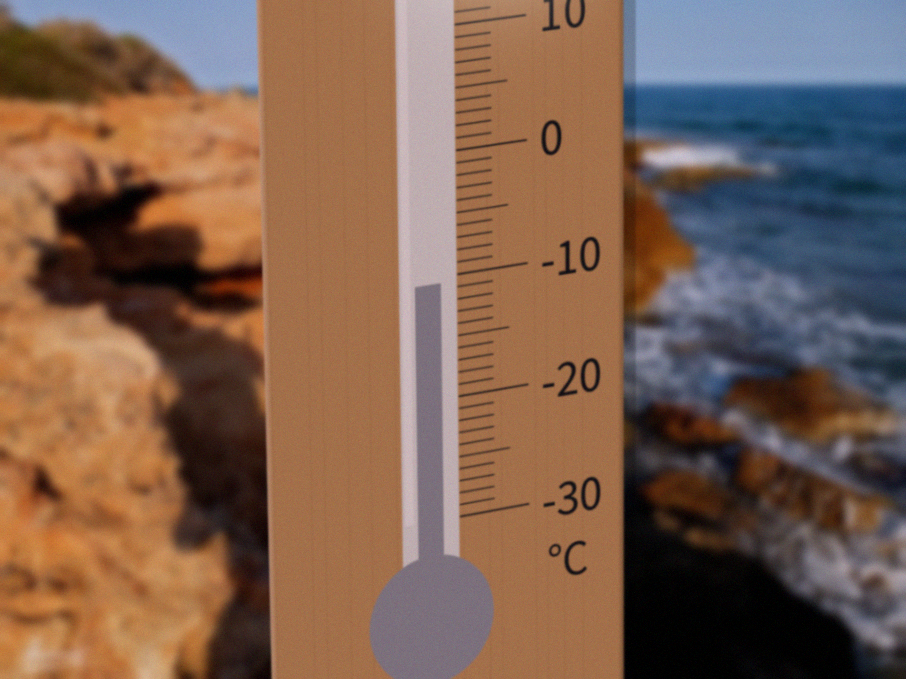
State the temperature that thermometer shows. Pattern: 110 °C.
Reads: -10.5 °C
